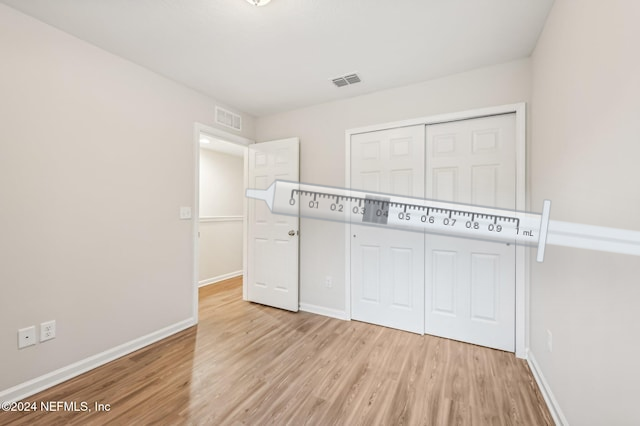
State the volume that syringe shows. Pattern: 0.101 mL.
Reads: 0.32 mL
